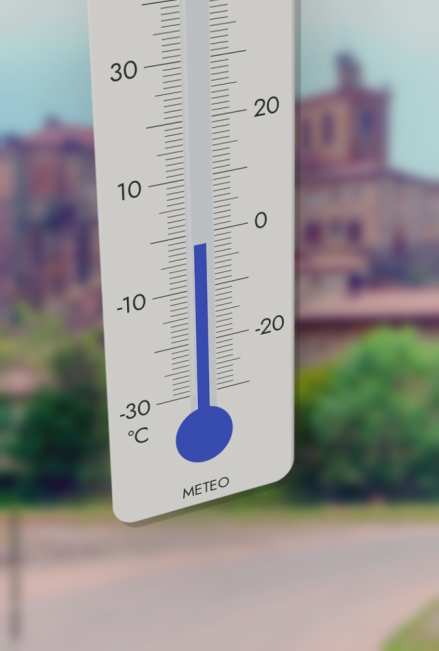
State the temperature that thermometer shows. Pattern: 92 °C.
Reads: -2 °C
